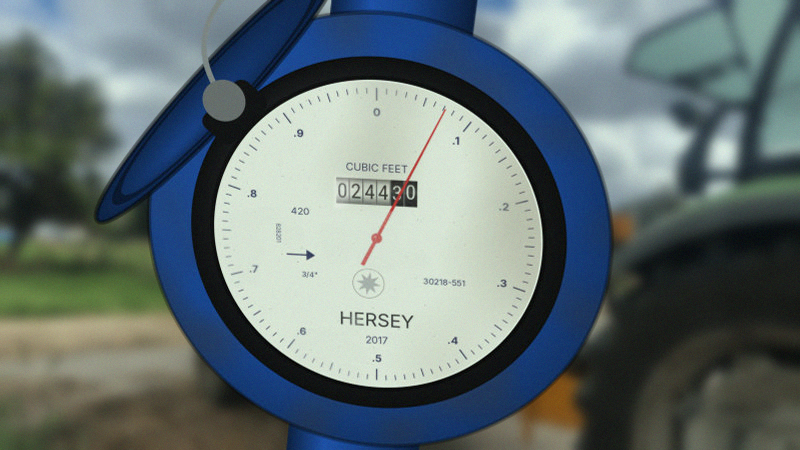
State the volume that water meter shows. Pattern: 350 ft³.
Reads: 24430.07 ft³
